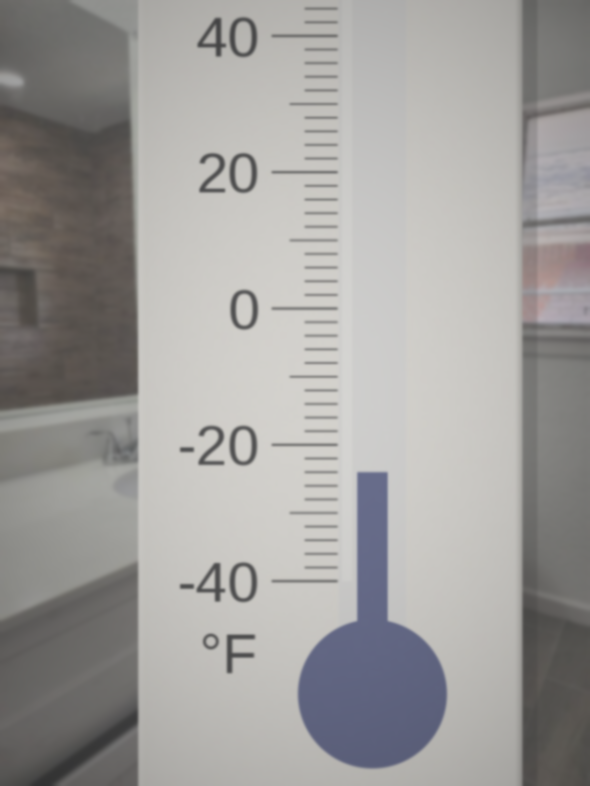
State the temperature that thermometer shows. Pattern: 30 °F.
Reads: -24 °F
